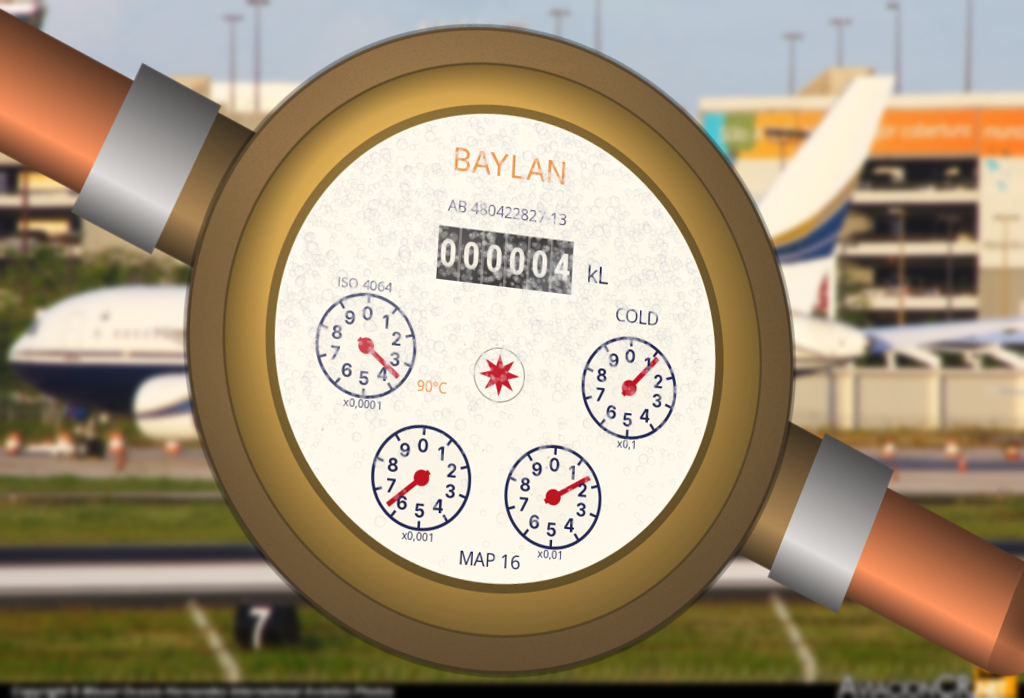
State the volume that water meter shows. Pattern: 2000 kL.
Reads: 4.1163 kL
